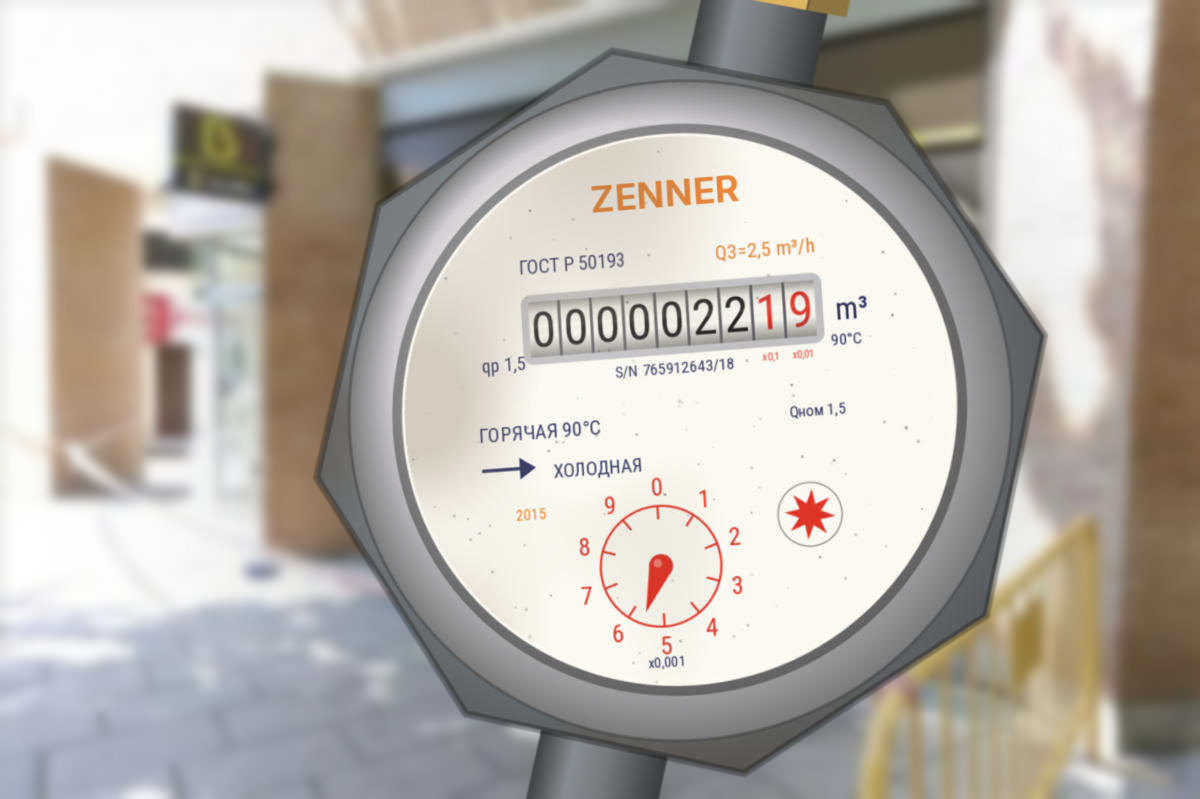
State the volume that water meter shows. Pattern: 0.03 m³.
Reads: 22.195 m³
